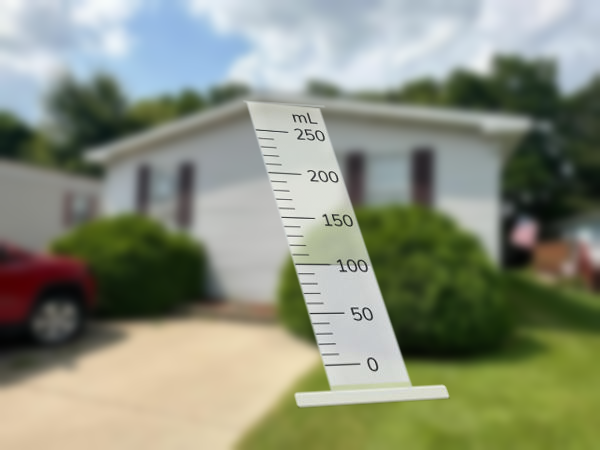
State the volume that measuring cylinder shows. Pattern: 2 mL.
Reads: 100 mL
